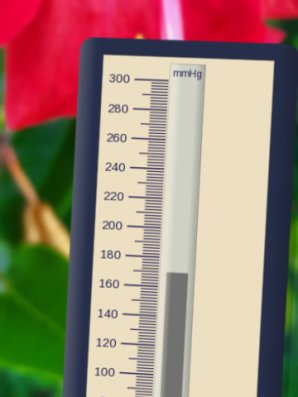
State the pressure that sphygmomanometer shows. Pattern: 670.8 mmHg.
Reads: 170 mmHg
